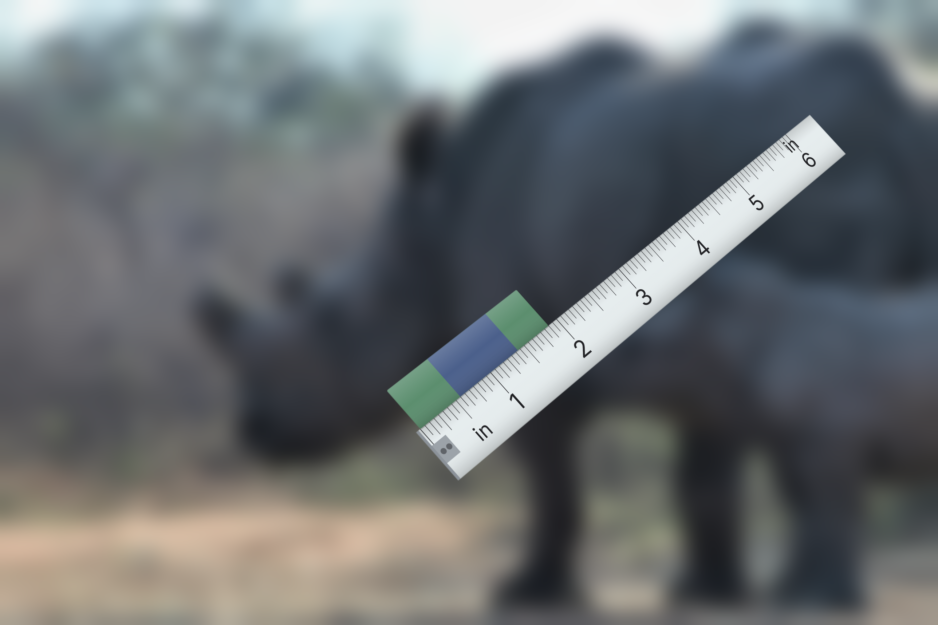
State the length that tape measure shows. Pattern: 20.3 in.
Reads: 1.875 in
